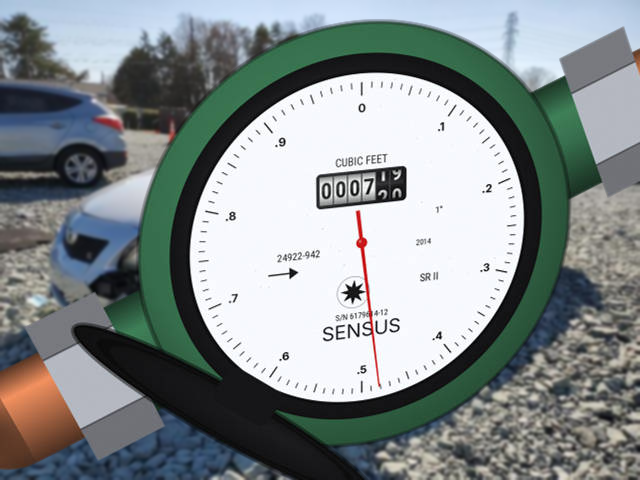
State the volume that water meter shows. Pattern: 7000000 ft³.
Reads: 719.48 ft³
